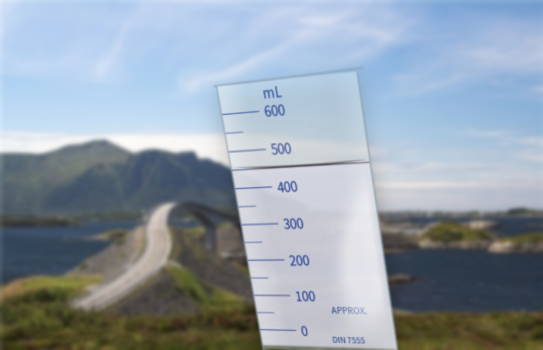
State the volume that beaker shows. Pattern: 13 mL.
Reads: 450 mL
